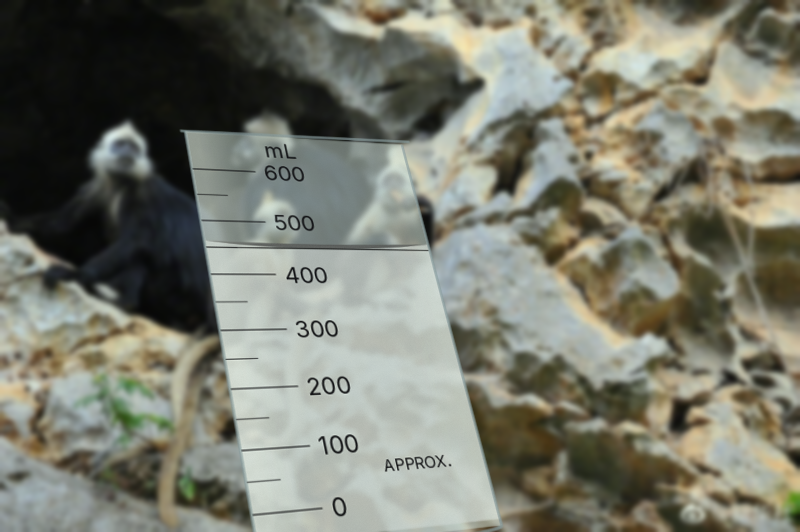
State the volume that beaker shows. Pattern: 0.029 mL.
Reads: 450 mL
